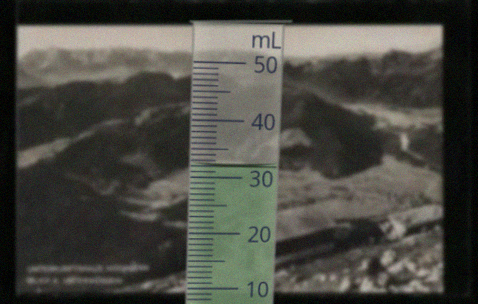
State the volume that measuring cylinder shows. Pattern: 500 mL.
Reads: 32 mL
